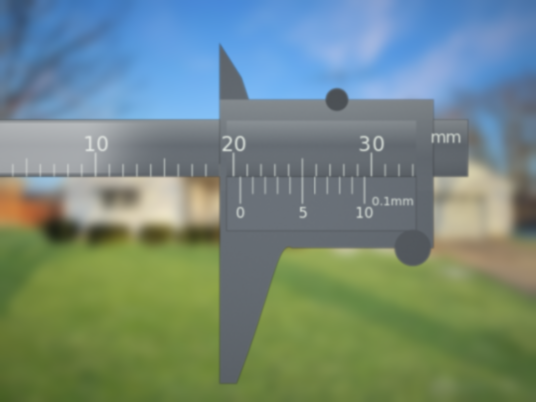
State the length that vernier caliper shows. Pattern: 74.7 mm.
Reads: 20.5 mm
